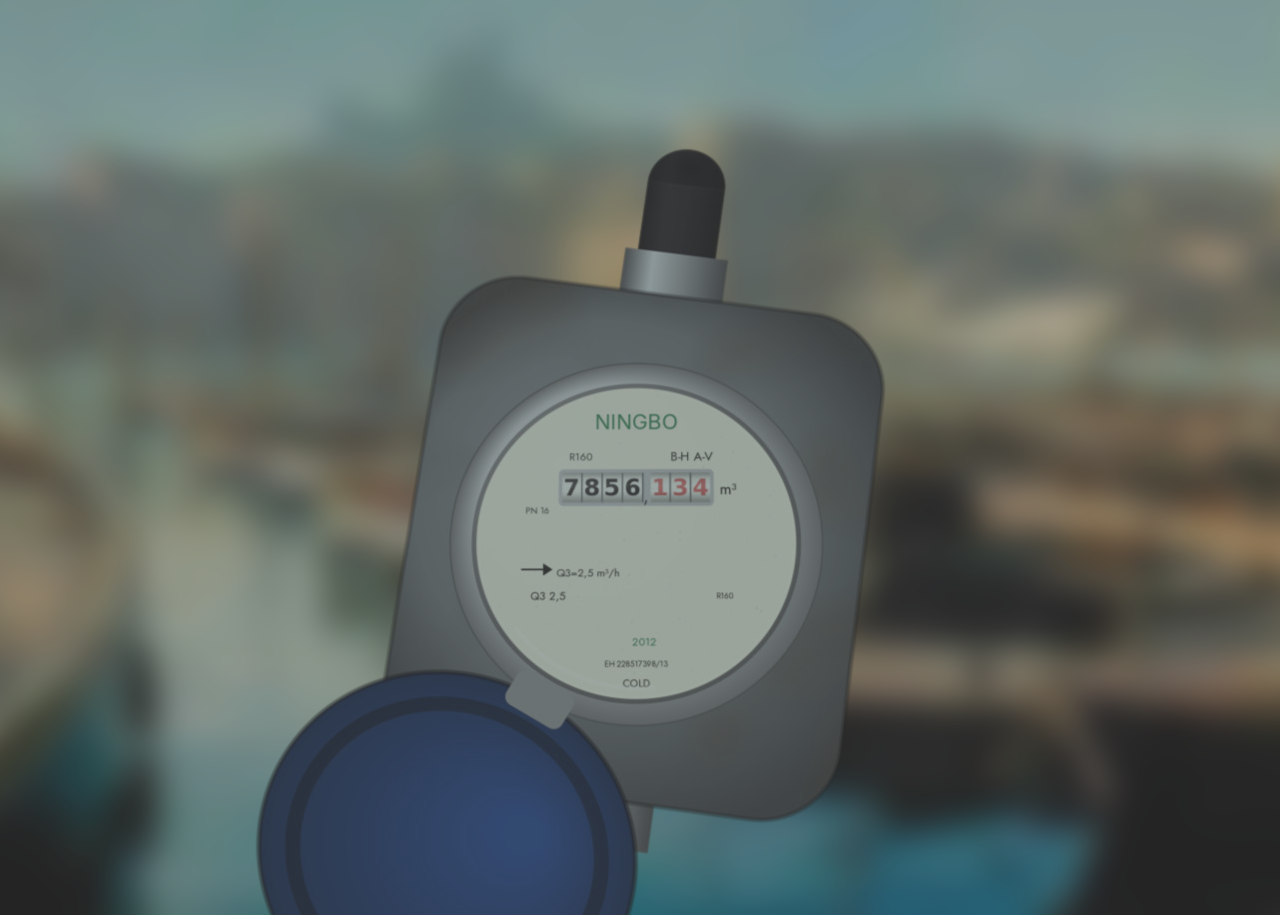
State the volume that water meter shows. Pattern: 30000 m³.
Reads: 7856.134 m³
